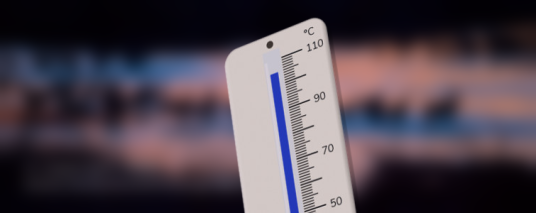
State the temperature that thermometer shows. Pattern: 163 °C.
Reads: 105 °C
